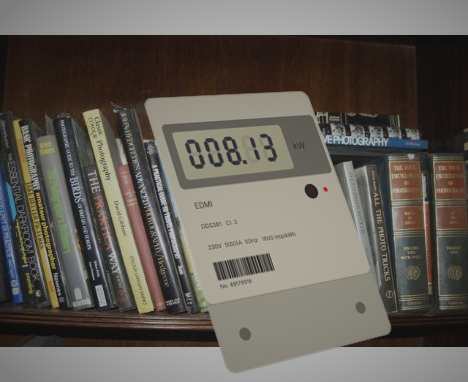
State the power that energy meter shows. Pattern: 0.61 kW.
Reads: 8.13 kW
